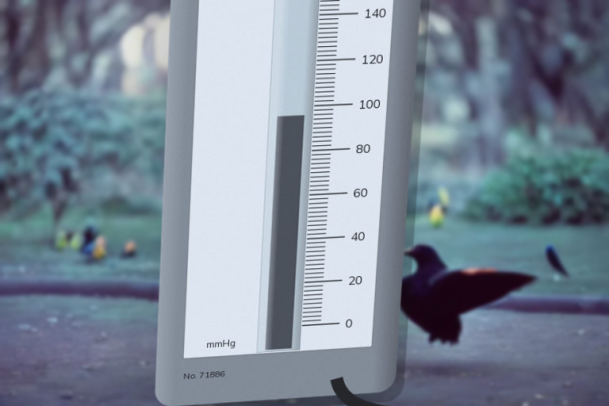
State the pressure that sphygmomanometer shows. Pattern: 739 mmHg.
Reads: 96 mmHg
